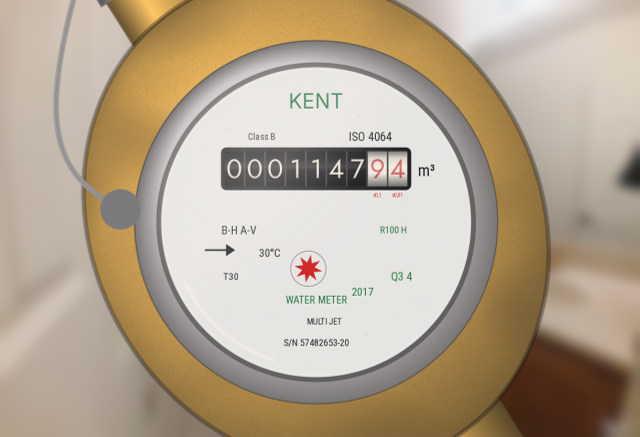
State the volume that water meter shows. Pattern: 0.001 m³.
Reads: 1147.94 m³
